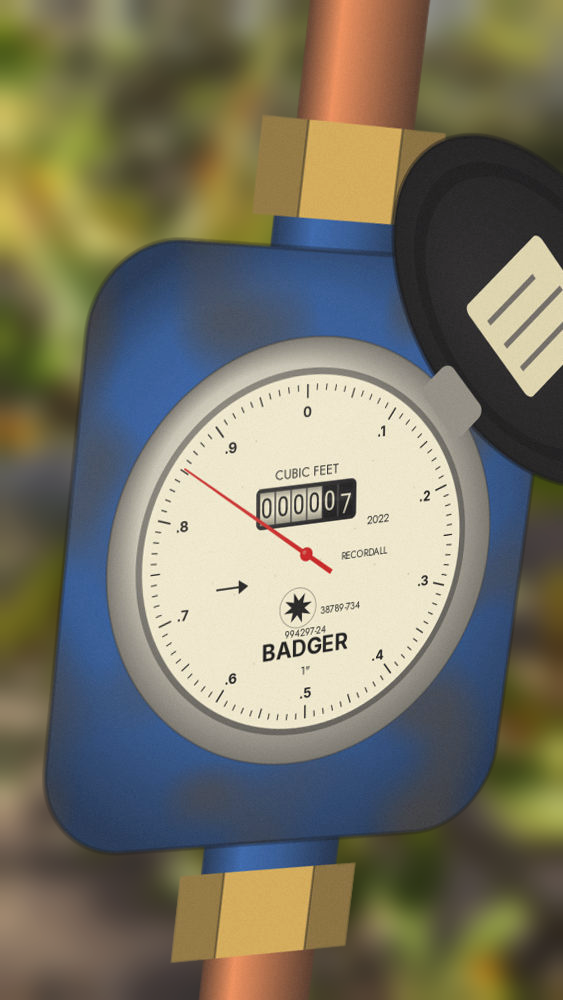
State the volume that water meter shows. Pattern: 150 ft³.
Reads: 6.85 ft³
